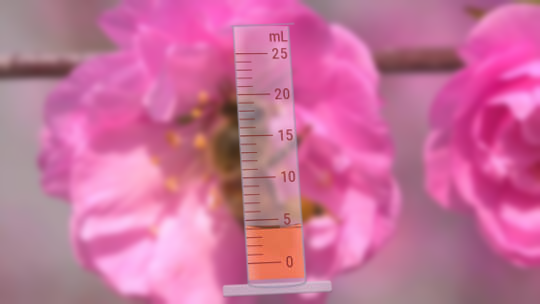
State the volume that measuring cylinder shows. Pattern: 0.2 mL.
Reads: 4 mL
